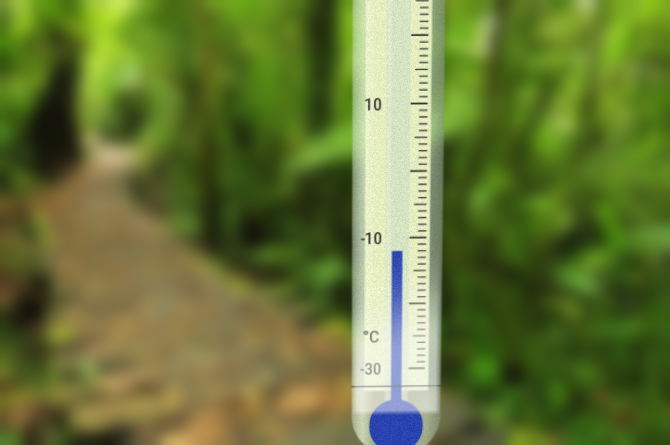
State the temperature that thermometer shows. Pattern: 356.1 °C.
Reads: -12 °C
